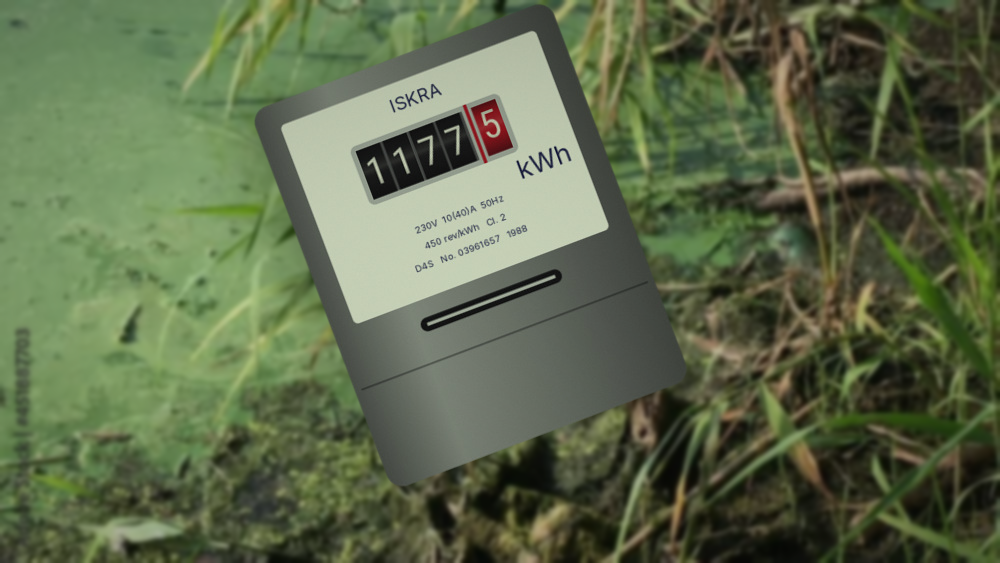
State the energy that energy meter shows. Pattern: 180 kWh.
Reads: 1177.5 kWh
